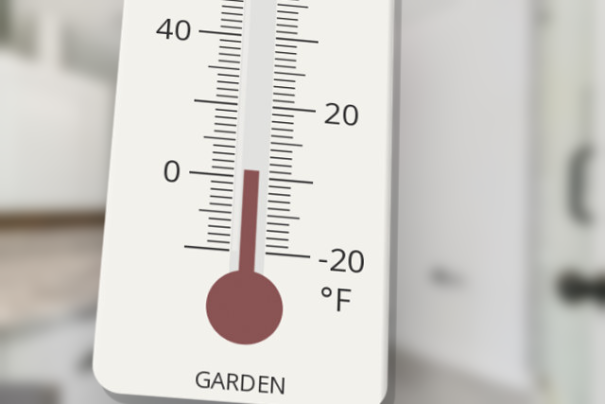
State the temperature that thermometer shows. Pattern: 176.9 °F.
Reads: 2 °F
